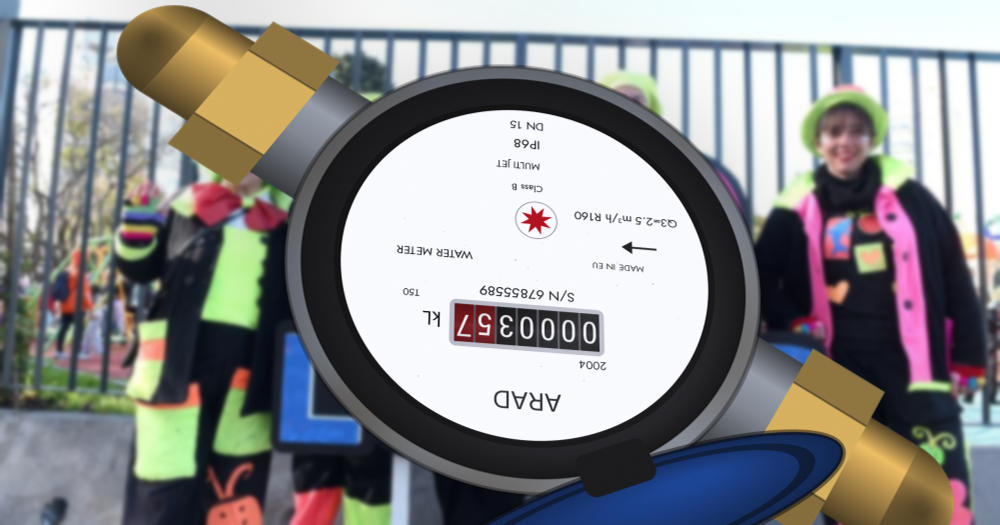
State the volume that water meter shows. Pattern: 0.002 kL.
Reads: 3.57 kL
